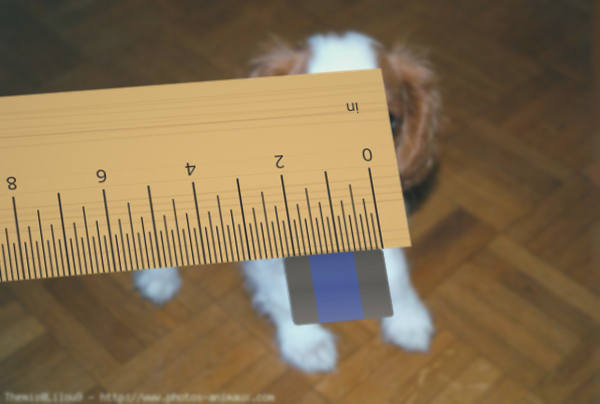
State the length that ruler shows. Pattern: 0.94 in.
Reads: 2.25 in
